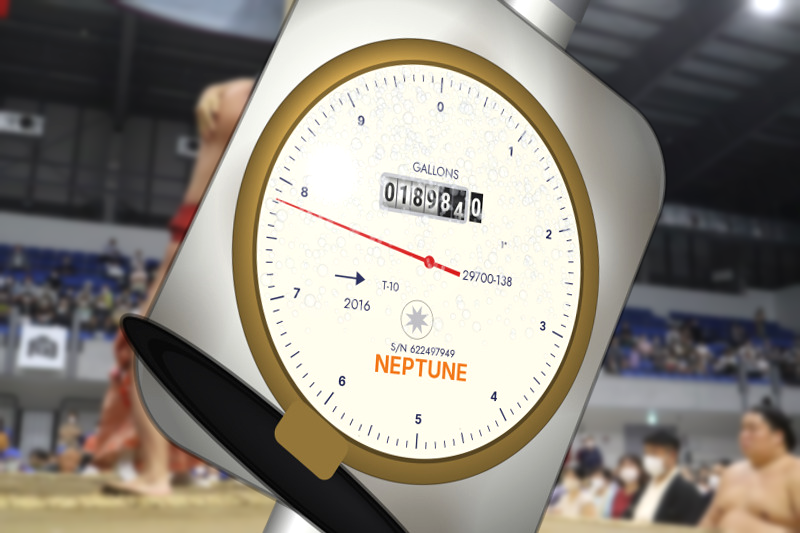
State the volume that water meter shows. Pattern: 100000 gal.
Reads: 189837.8 gal
